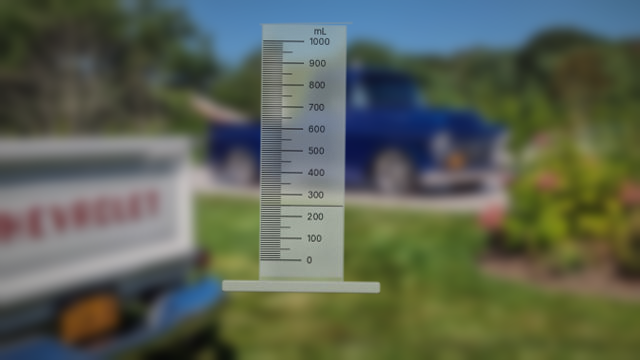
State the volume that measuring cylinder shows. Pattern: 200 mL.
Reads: 250 mL
